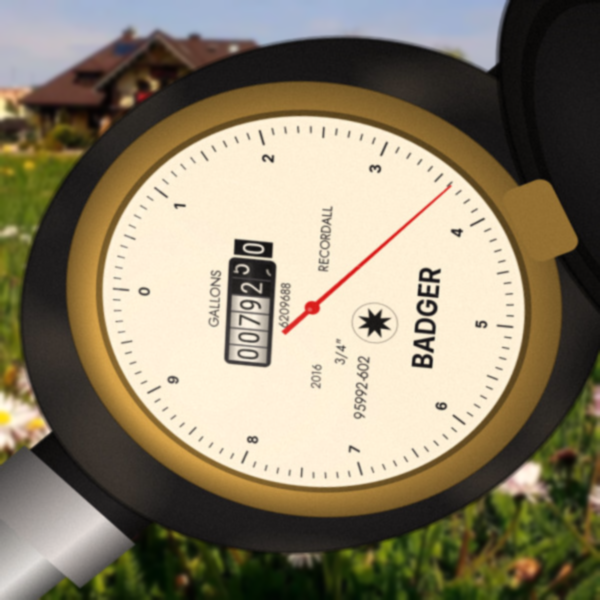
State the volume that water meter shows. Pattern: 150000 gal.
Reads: 79253.6 gal
